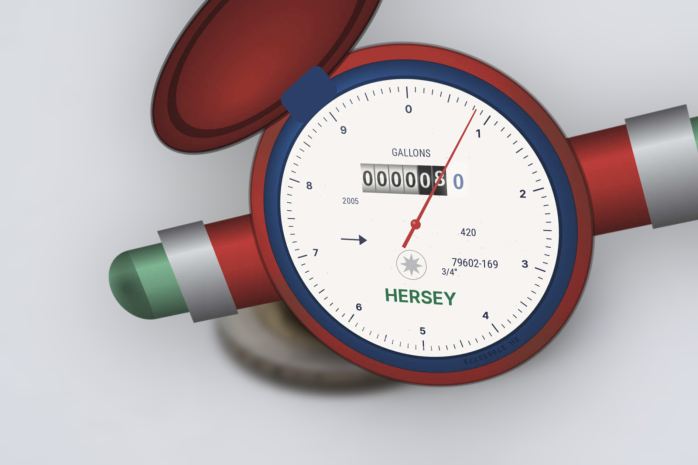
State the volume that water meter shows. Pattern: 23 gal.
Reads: 80.8 gal
